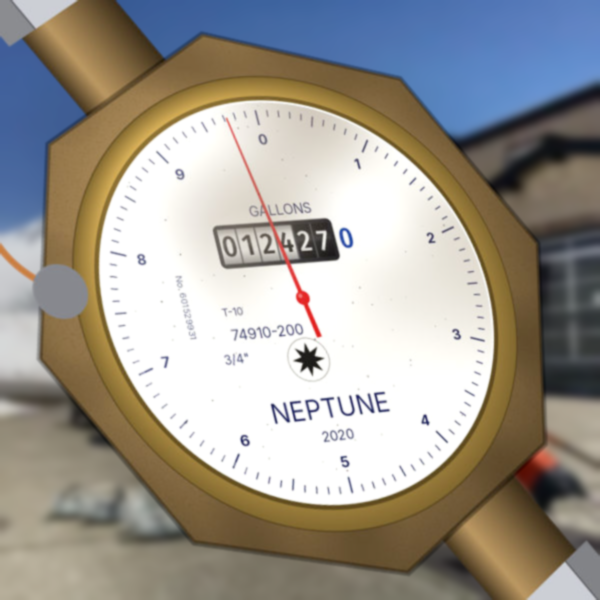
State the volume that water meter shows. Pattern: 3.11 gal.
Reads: 124269.7 gal
